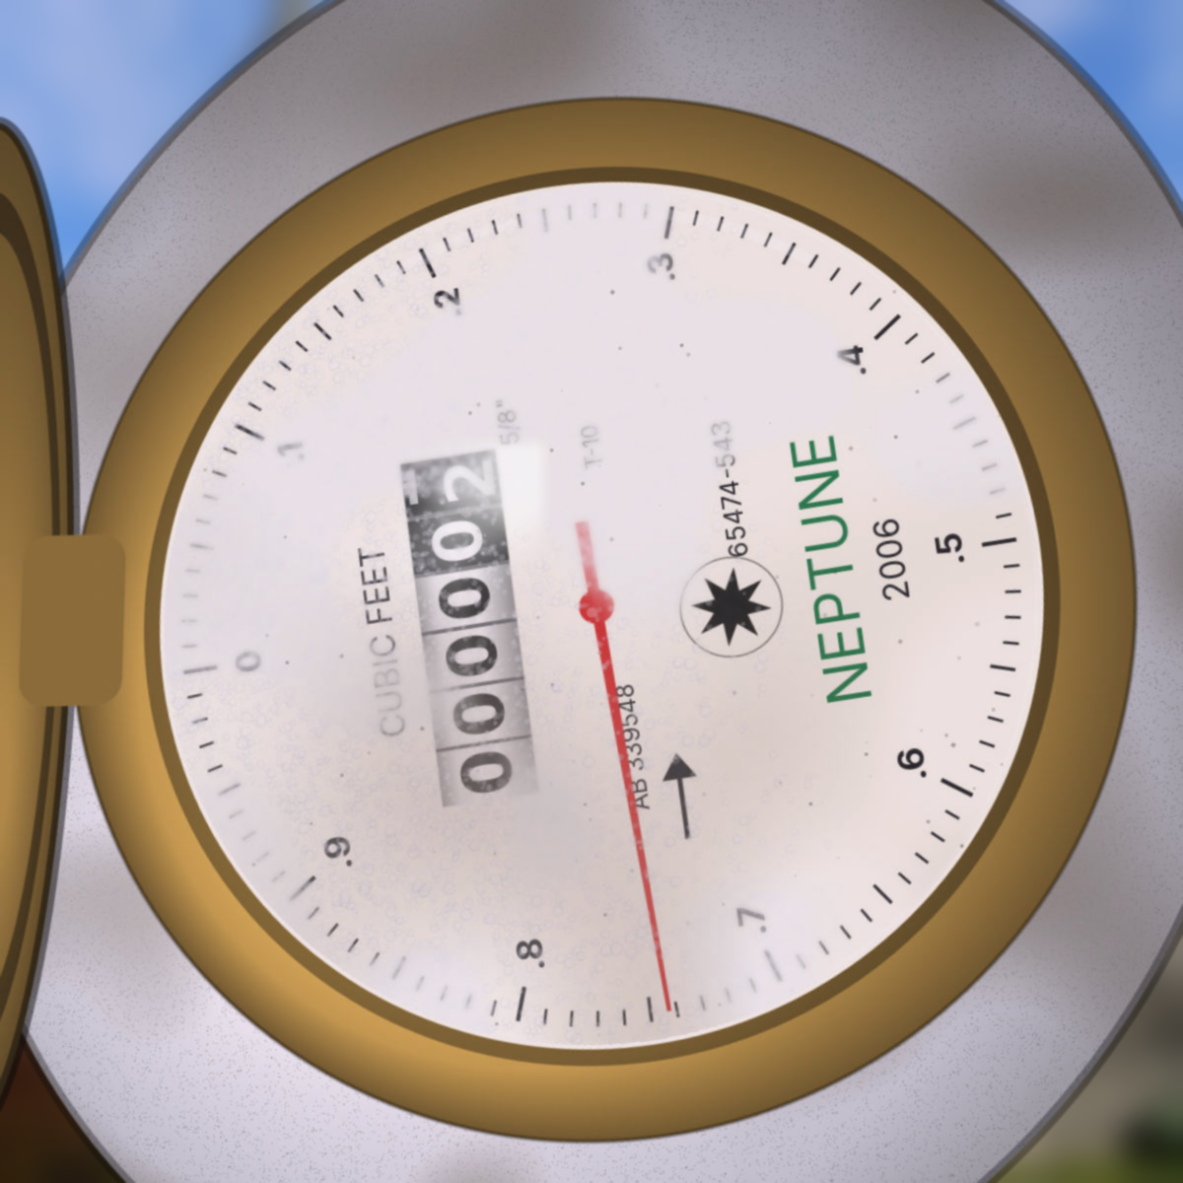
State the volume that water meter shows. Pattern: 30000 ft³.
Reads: 1.74 ft³
